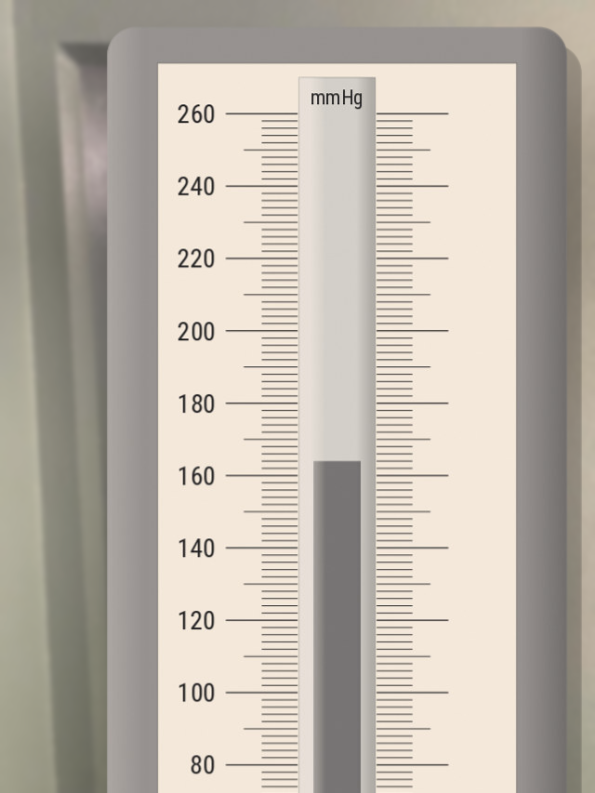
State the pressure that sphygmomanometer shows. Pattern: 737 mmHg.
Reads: 164 mmHg
